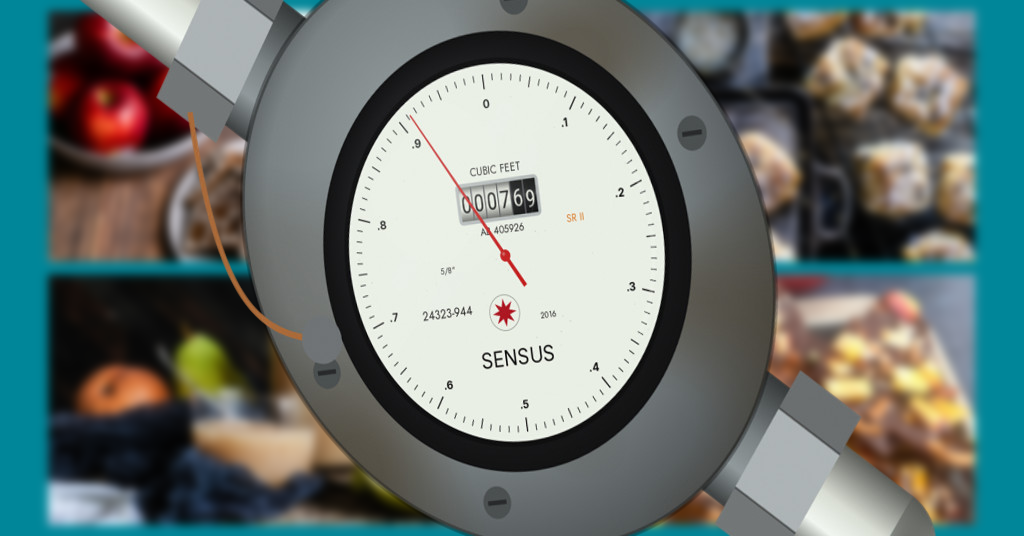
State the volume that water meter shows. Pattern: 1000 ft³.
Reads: 768.91 ft³
